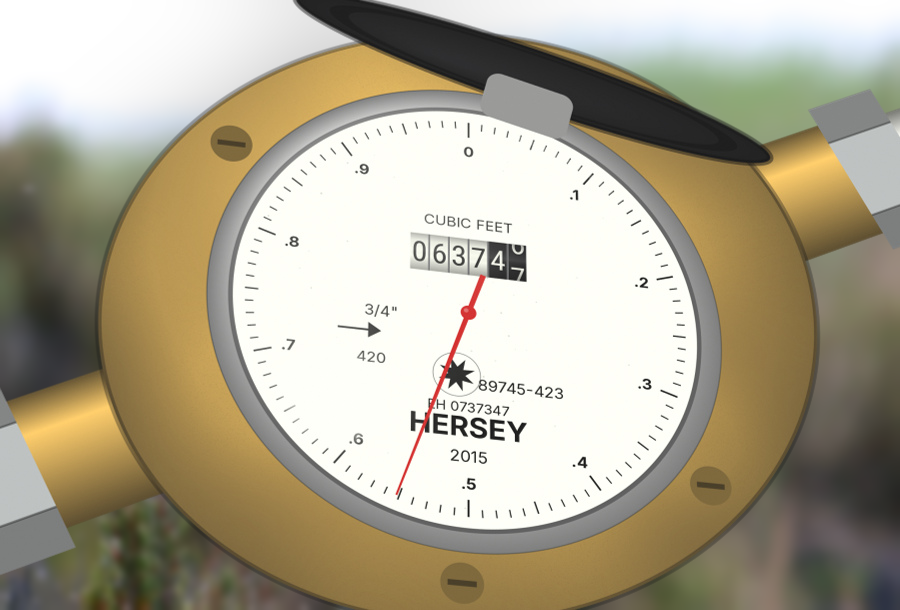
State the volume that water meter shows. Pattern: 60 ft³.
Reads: 63746.55 ft³
